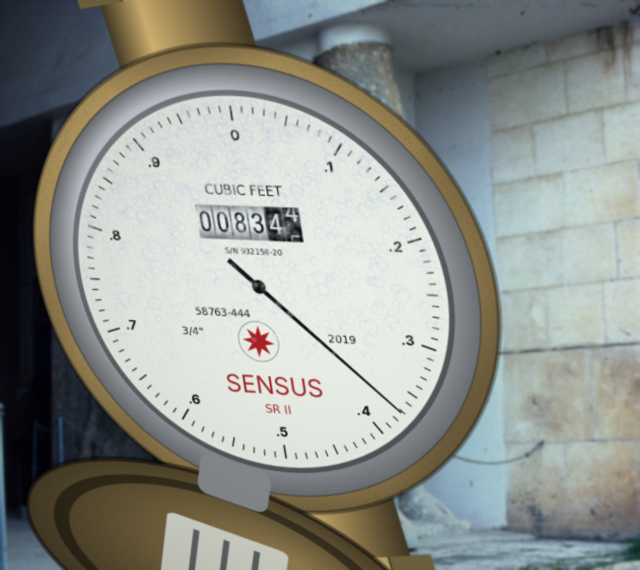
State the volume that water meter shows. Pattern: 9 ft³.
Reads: 8344.37 ft³
